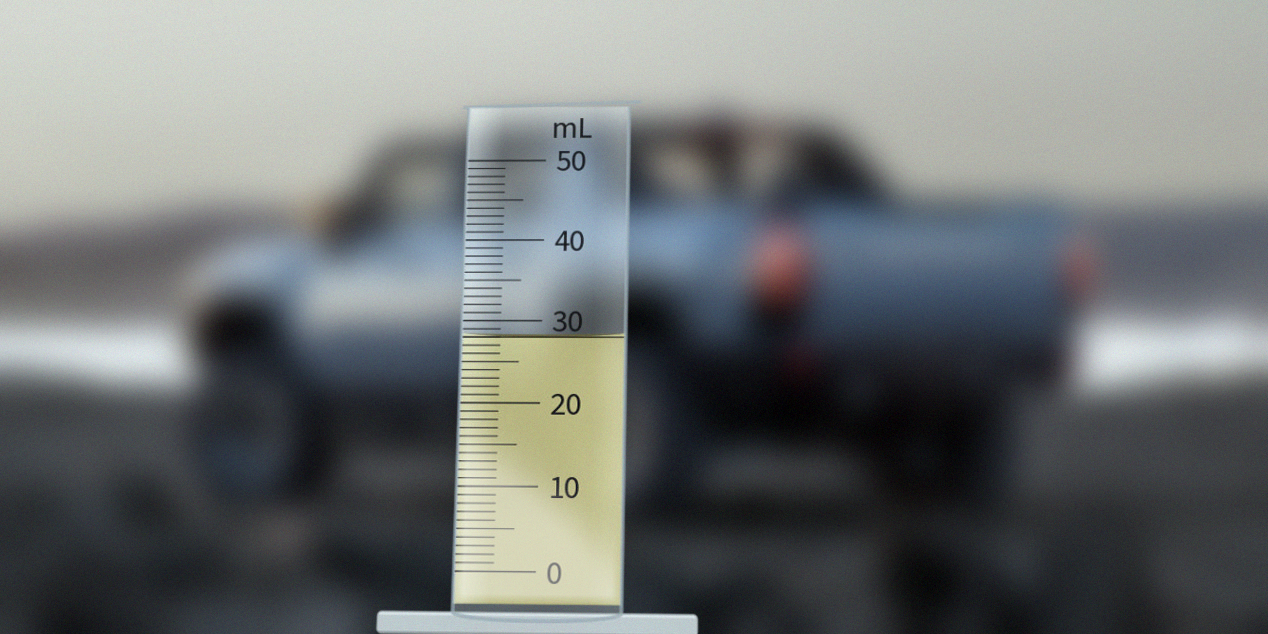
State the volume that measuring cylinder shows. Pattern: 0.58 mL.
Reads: 28 mL
